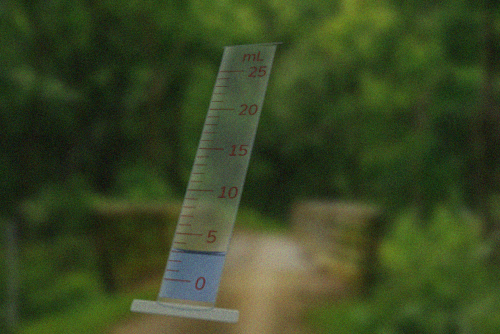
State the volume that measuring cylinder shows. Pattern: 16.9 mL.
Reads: 3 mL
